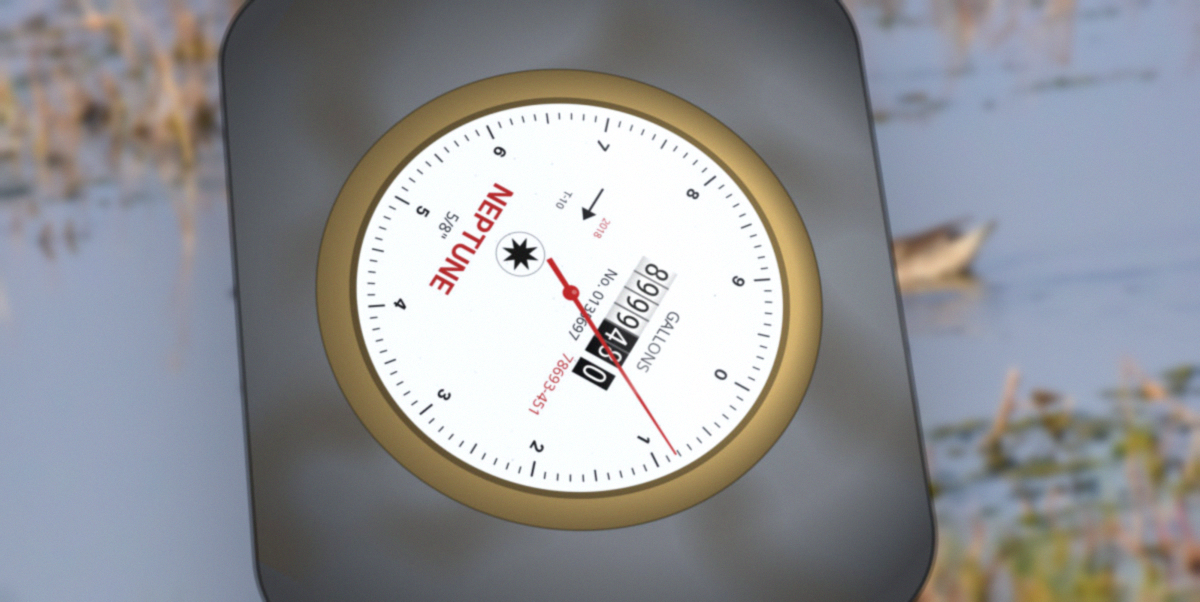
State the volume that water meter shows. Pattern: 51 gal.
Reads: 8999480.8 gal
